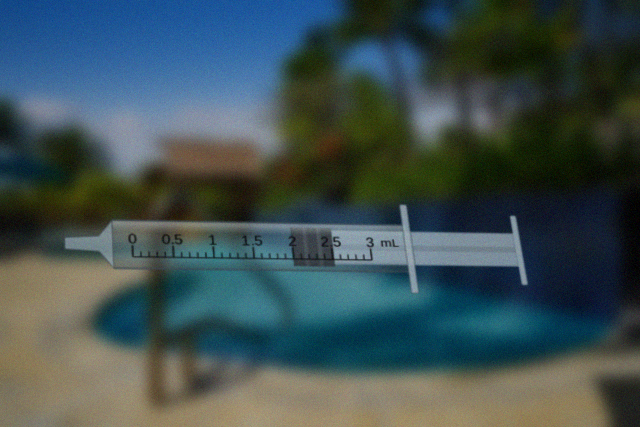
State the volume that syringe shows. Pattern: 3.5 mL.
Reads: 2 mL
